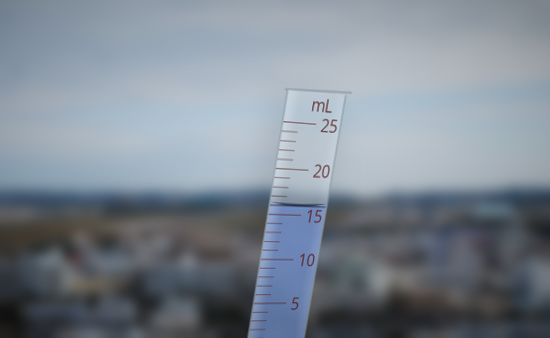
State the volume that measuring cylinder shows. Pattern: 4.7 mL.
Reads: 16 mL
